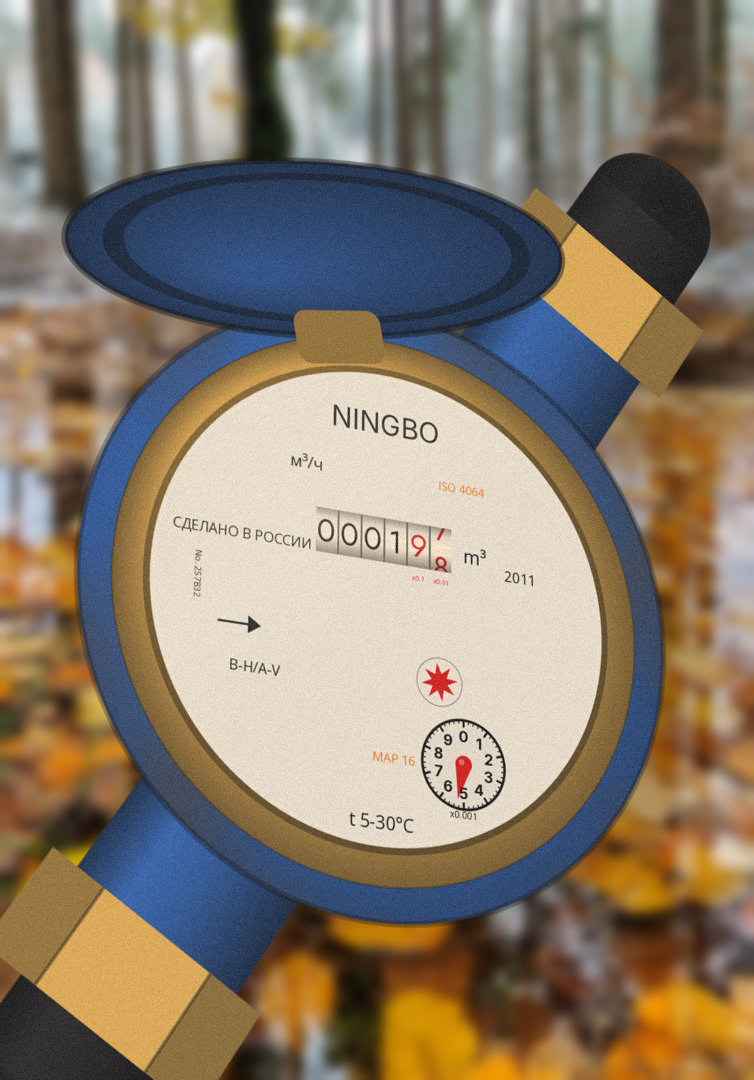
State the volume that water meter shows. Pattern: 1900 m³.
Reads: 1.975 m³
